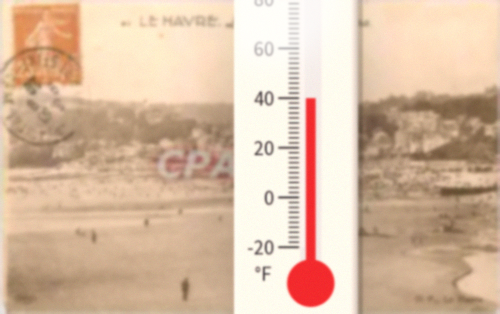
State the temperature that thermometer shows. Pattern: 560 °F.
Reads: 40 °F
